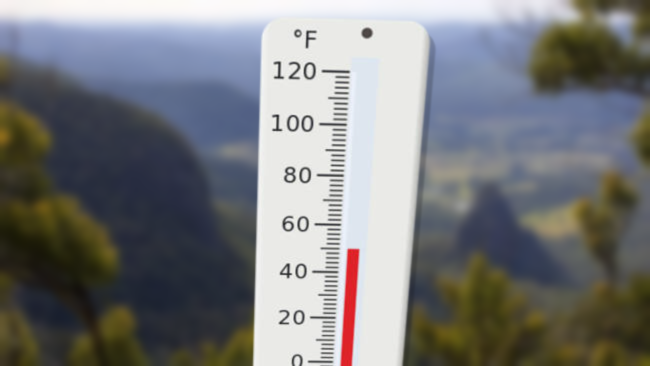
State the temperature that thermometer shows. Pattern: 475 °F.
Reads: 50 °F
